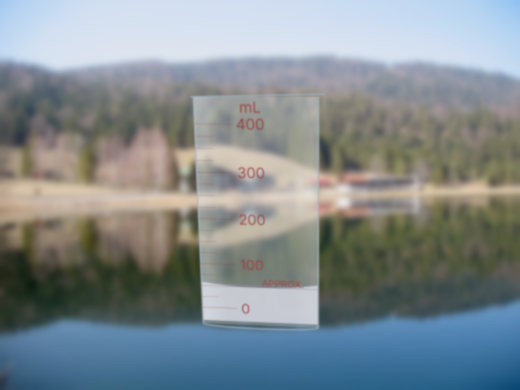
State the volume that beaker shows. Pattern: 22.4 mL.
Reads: 50 mL
